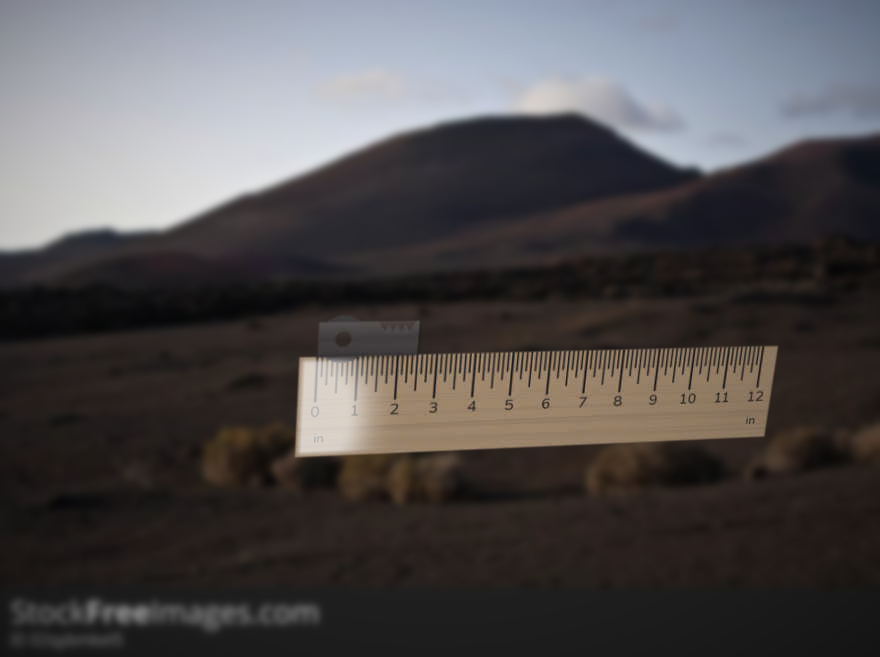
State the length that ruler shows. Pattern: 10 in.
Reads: 2.5 in
